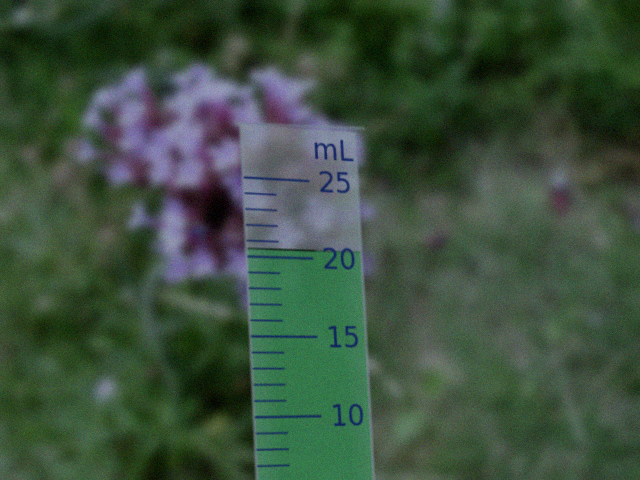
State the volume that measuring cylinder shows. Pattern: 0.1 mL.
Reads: 20.5 mL
